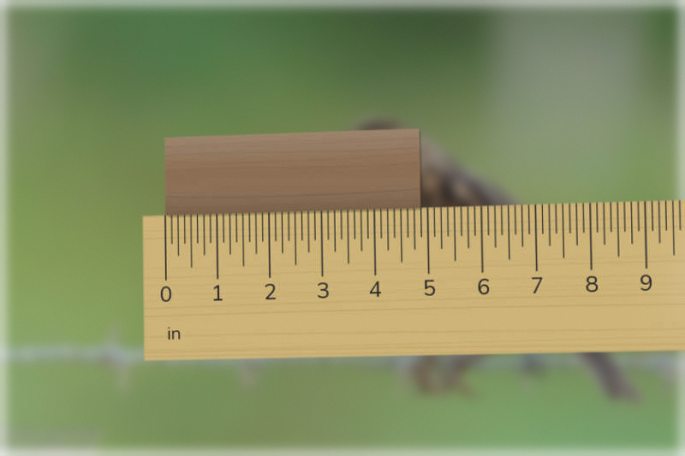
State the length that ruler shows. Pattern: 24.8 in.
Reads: 4.875 in
